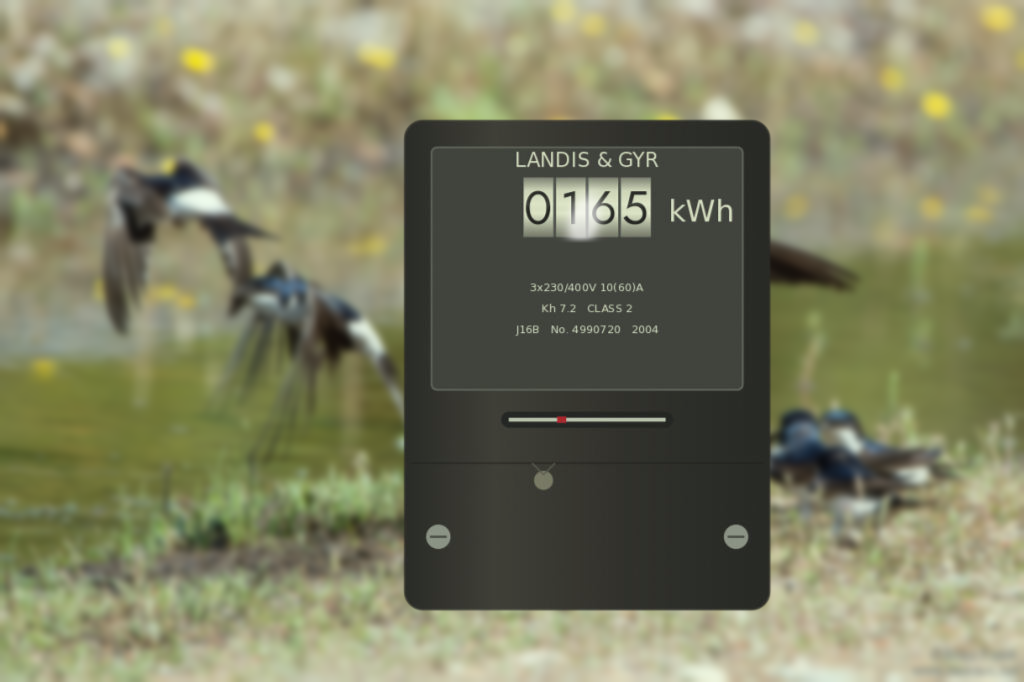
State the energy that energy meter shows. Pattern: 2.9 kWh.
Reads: 165 kWh
